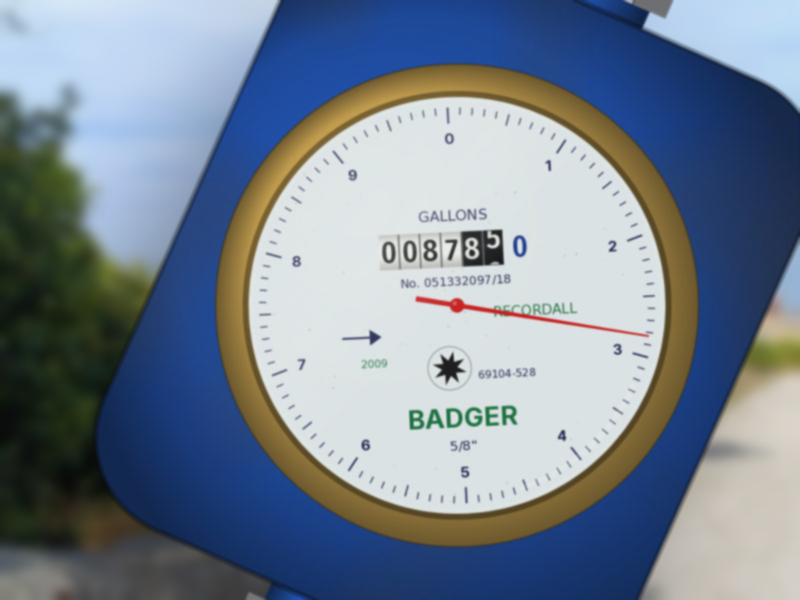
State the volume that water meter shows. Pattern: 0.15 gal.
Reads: 87852.8 gal
